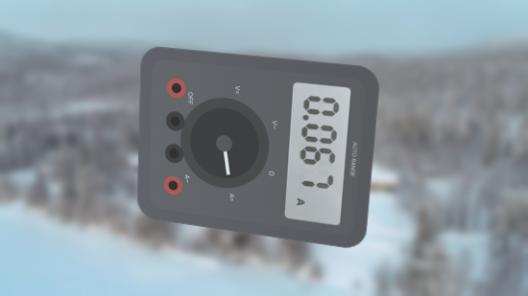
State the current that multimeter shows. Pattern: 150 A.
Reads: 0.067 A
